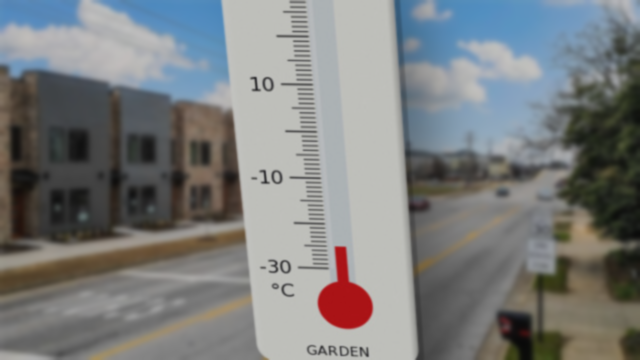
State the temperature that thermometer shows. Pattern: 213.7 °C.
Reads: -25 °C
